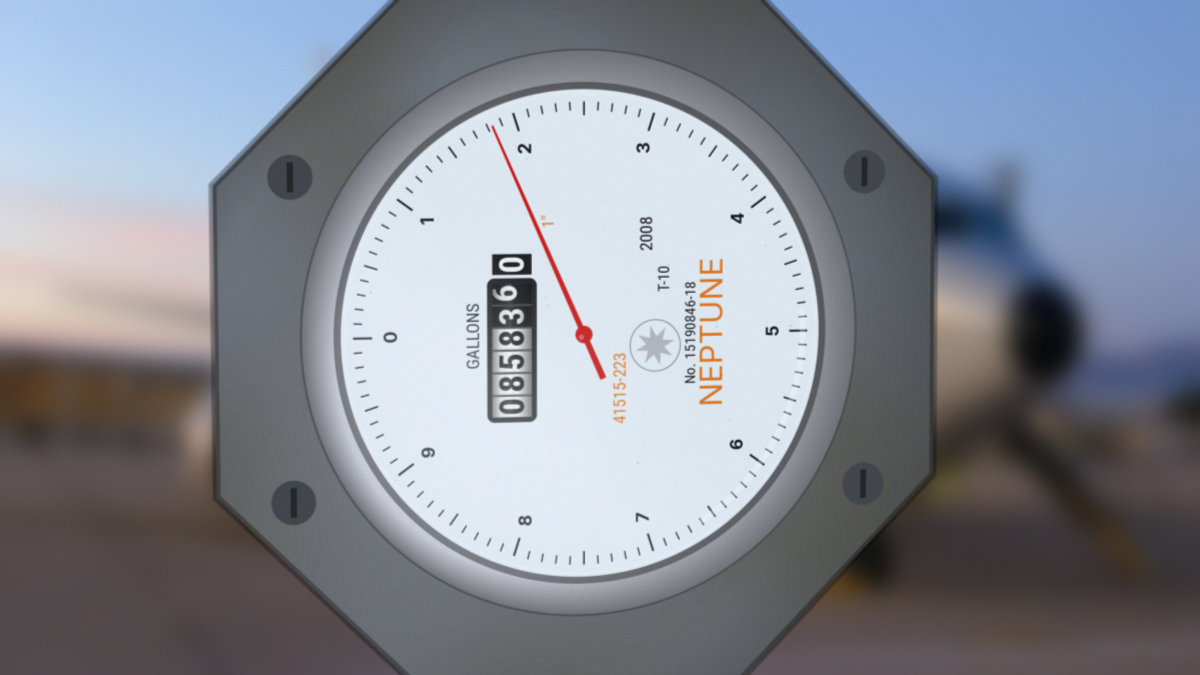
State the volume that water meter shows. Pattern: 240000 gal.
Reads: 858361.8 gal
